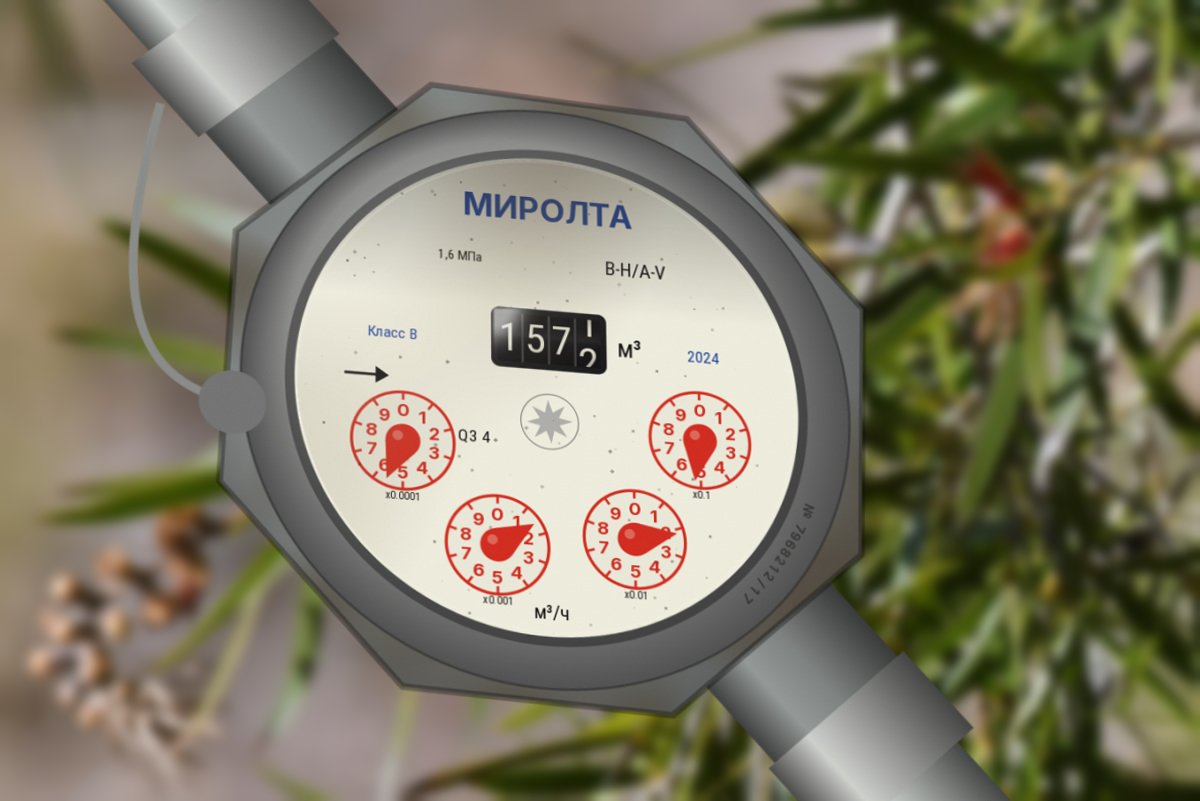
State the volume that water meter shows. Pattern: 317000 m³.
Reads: 1571.5215 m³
